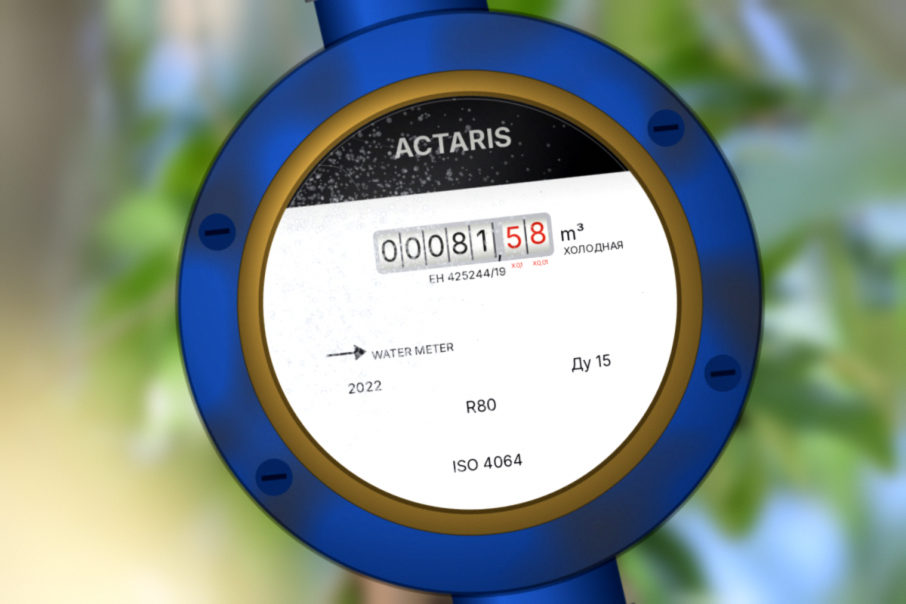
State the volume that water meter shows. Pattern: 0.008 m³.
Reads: 81.58 m³
